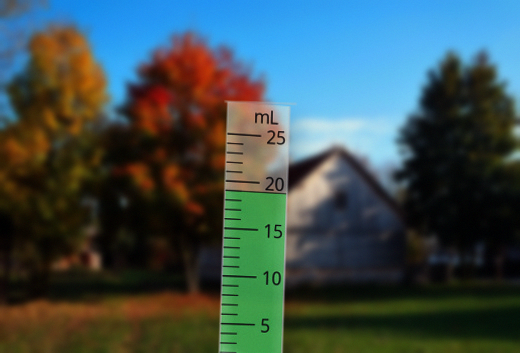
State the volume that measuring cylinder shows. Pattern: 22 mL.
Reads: 19 mL
